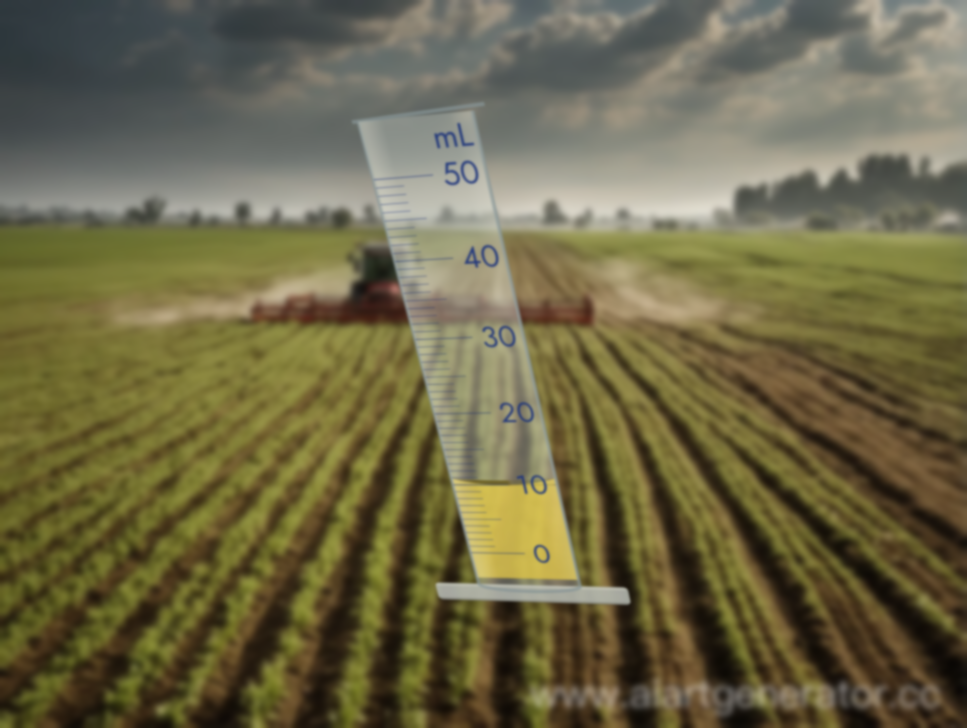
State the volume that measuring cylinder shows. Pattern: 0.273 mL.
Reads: 10 mL
